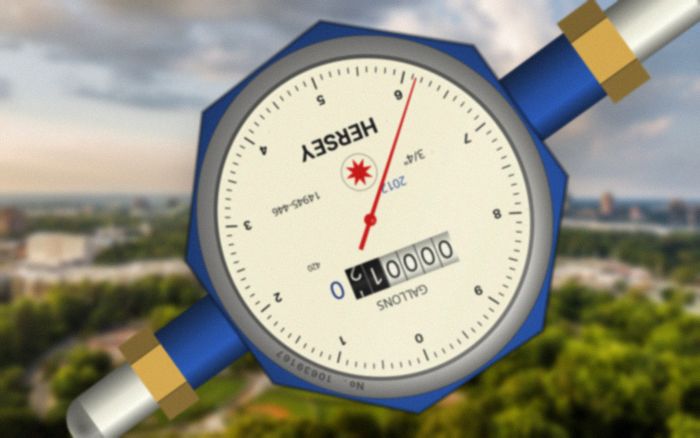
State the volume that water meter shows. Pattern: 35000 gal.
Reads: 116.1 gal
